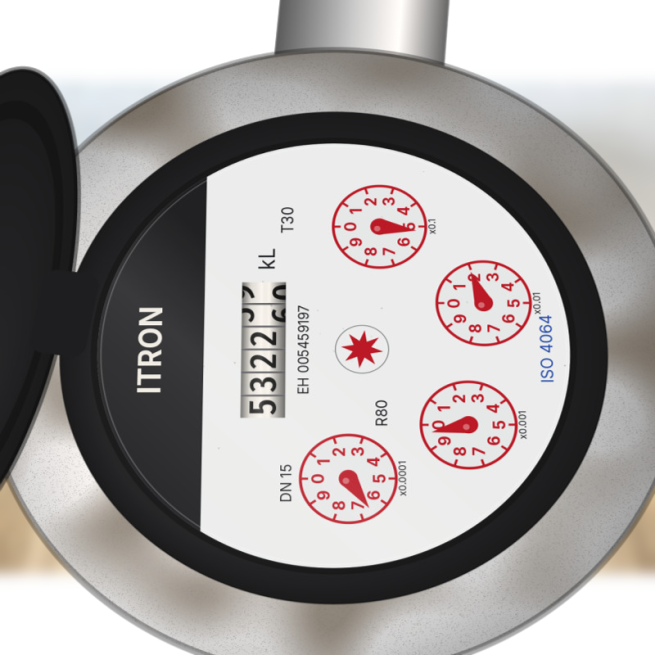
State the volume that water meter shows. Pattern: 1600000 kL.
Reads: 532259.5196 kL
